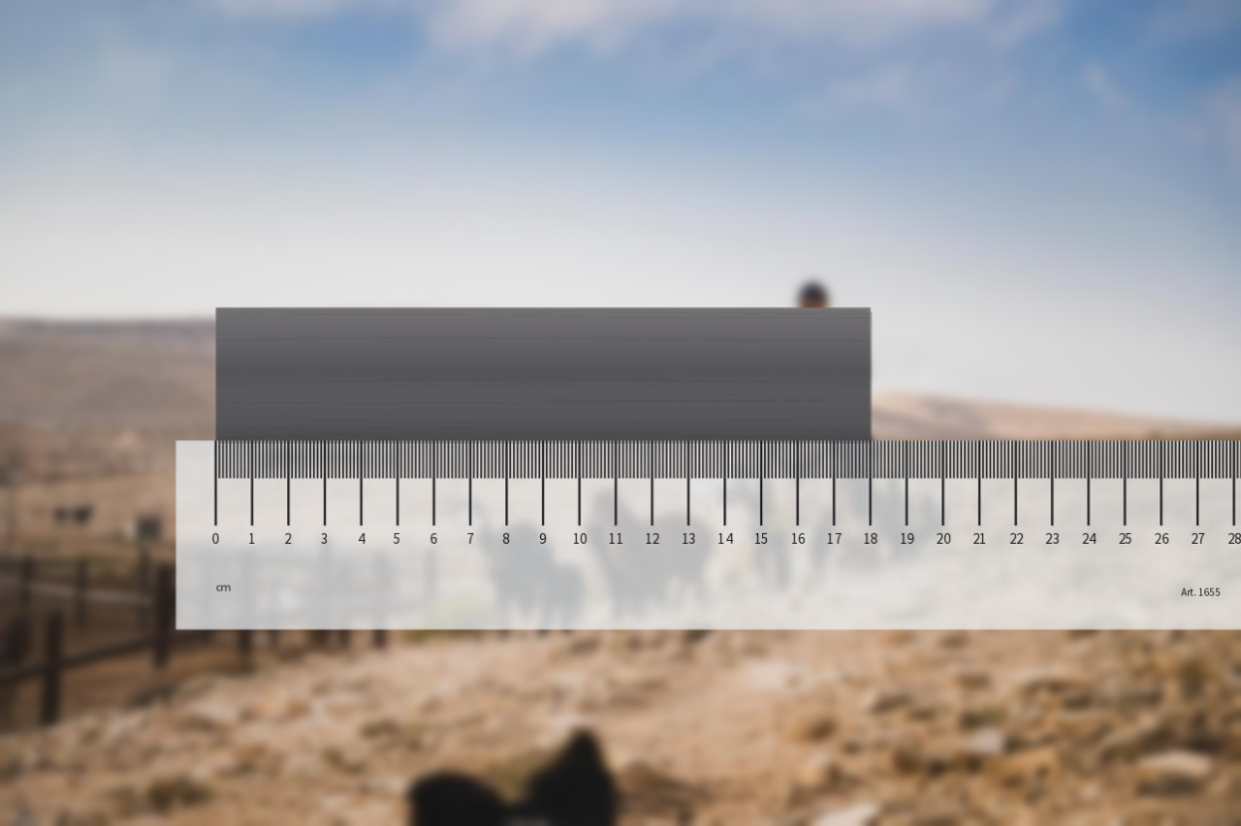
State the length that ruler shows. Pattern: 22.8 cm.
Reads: 18 cm
